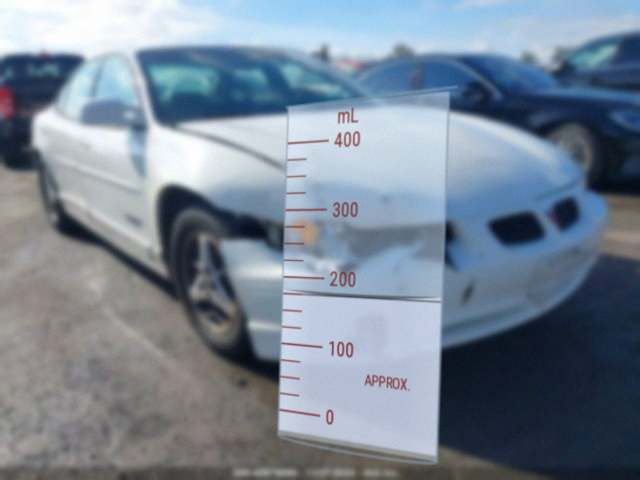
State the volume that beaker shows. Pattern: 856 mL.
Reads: 175 mL
